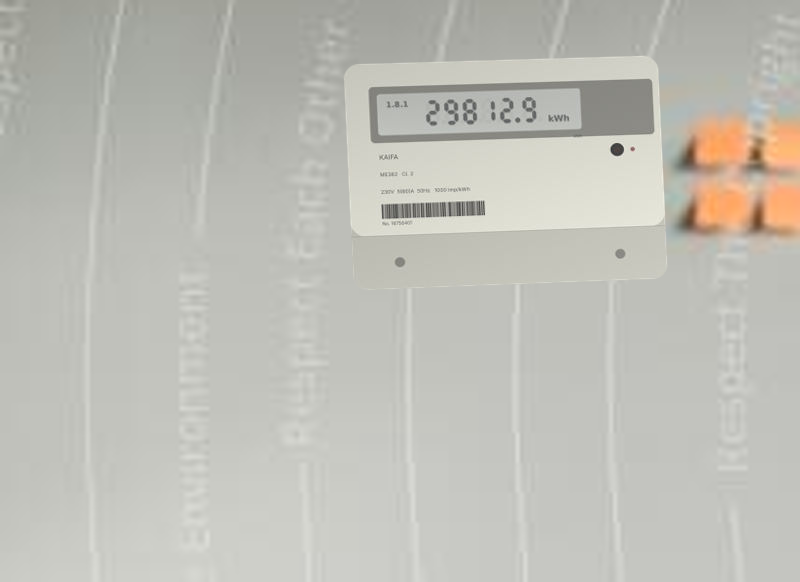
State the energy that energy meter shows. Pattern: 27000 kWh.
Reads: 29812.9 kWh
